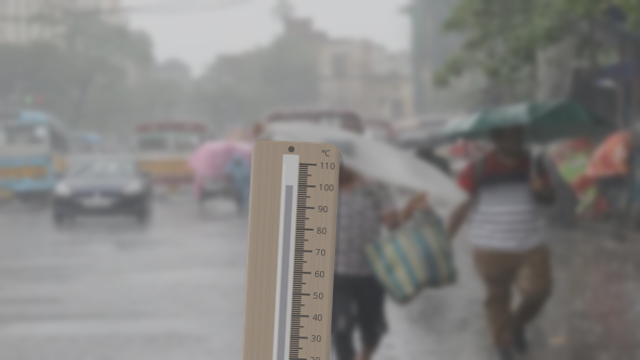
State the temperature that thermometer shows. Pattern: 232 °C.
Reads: 100 °C
